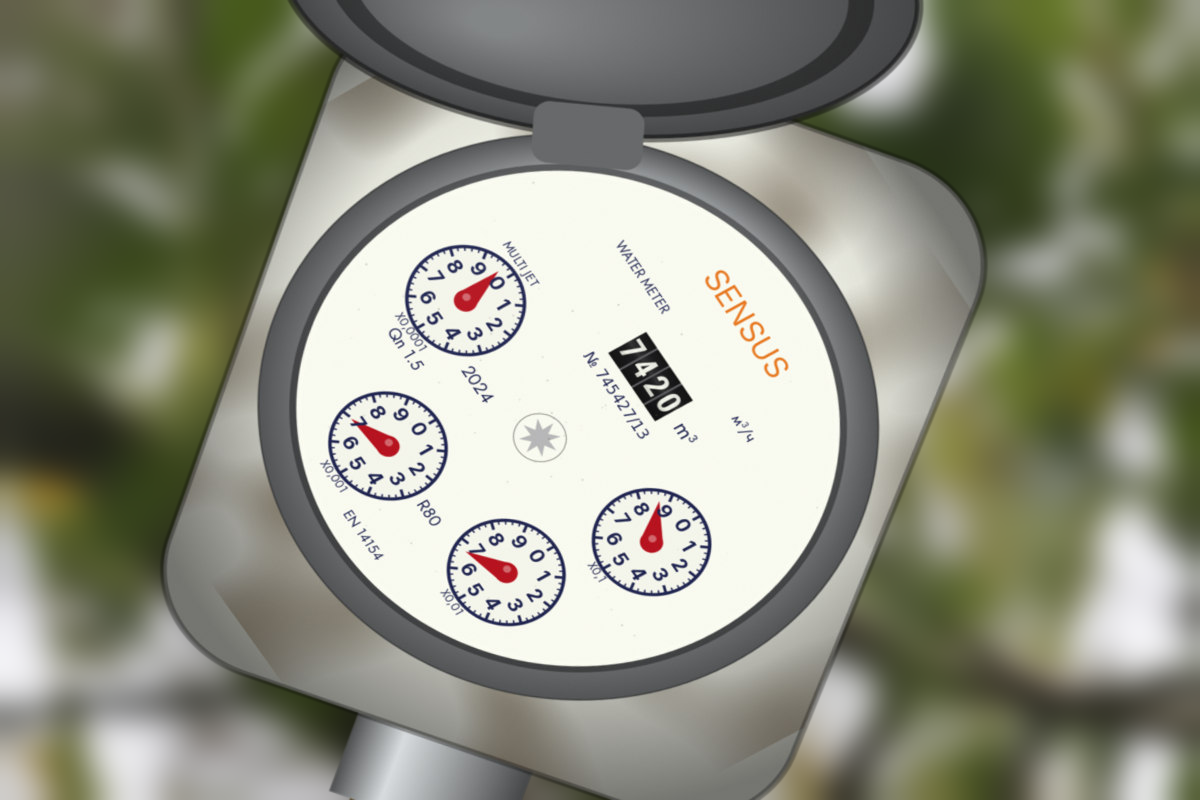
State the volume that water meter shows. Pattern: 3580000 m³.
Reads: 7420.8669 m³
